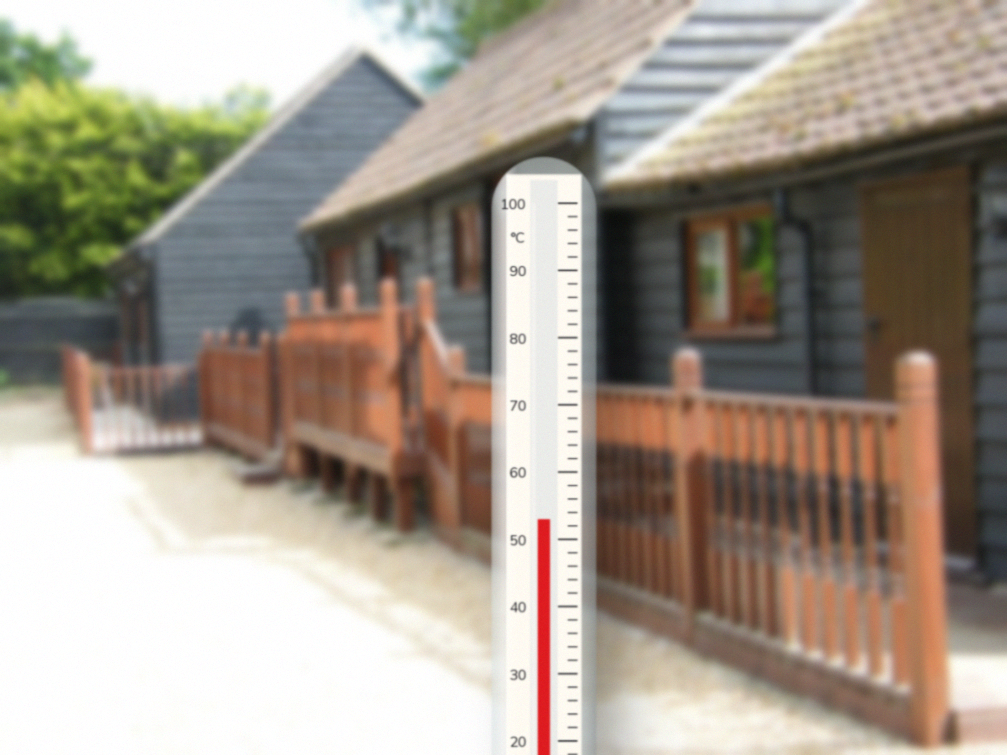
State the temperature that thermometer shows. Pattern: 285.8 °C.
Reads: 53 °C
